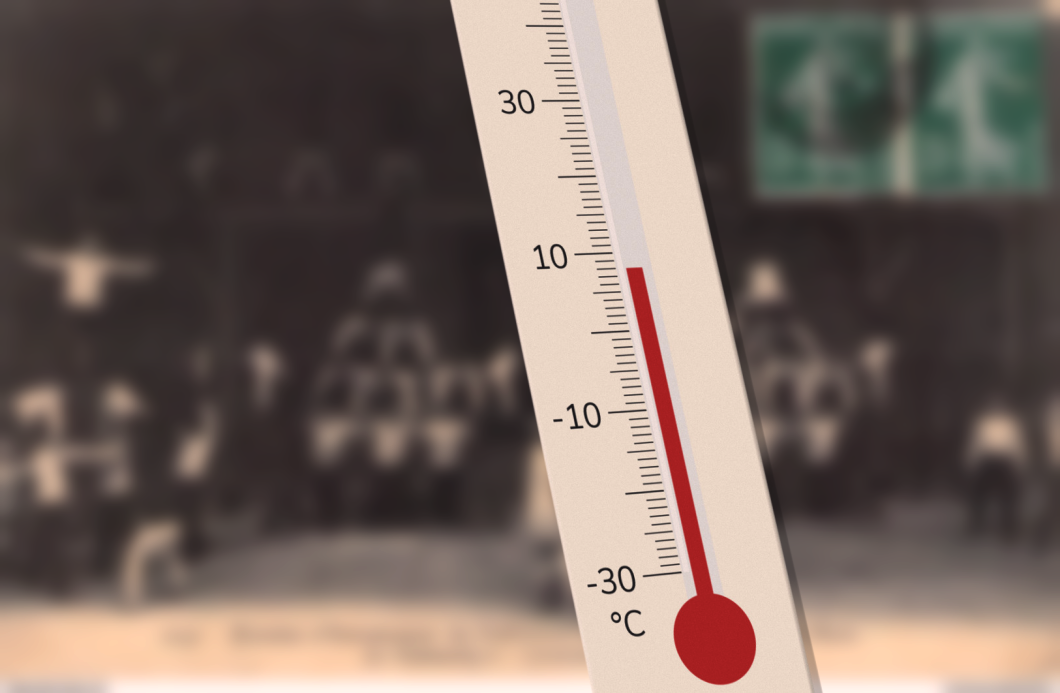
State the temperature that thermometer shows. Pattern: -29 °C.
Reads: 8 °C
